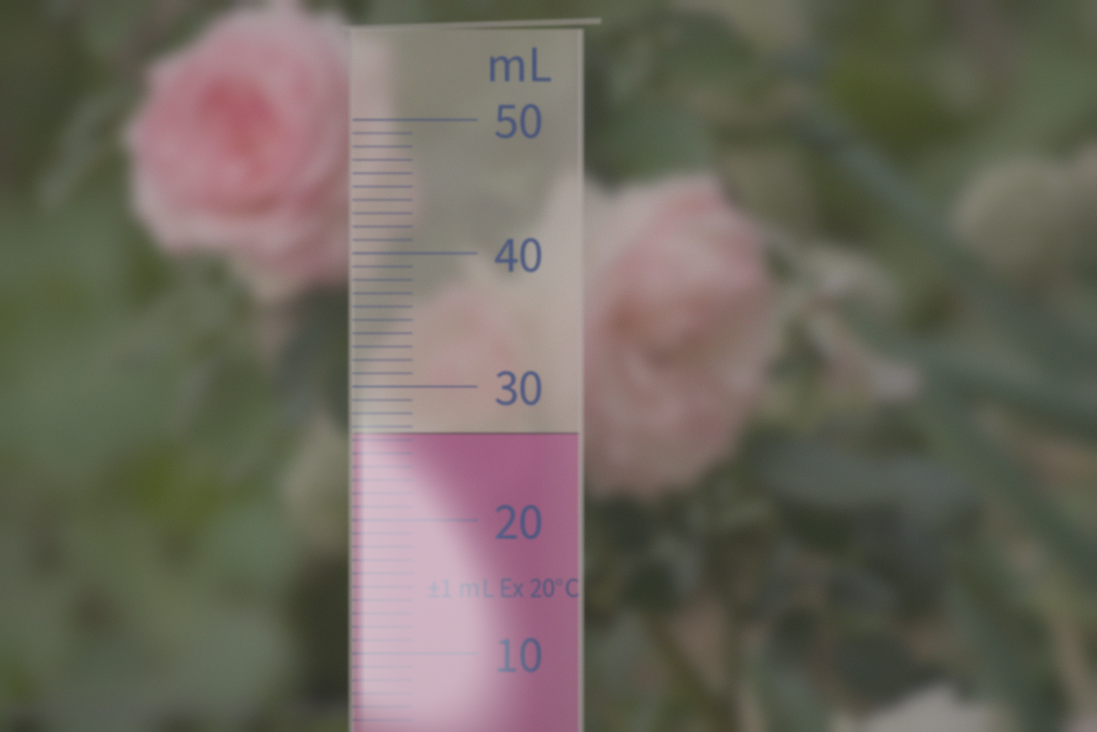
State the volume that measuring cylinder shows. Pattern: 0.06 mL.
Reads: 26.5 mL
